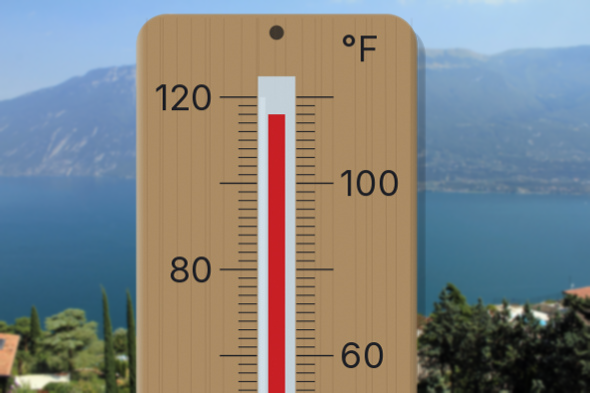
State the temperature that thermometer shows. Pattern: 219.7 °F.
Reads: 116 °F
